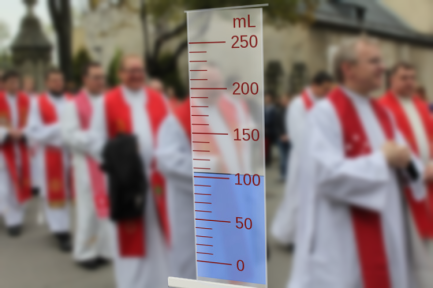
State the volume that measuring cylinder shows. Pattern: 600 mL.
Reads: 105 mL
